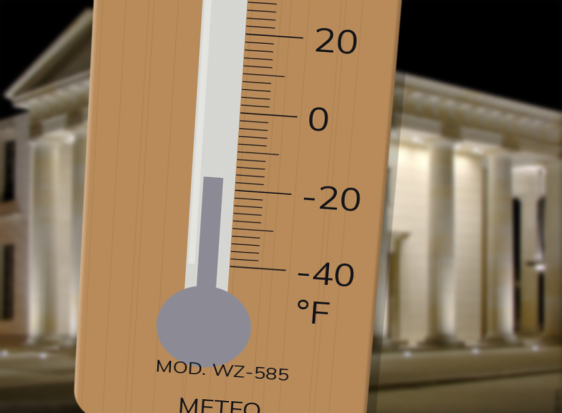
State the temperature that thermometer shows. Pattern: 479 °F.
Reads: -17 °F
